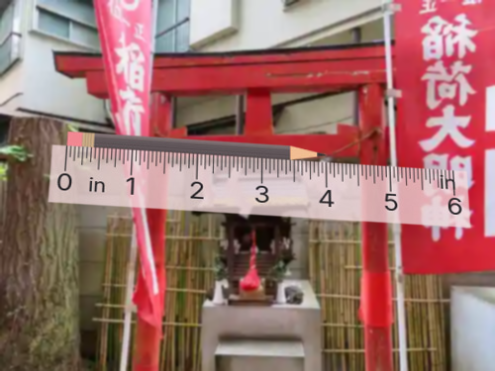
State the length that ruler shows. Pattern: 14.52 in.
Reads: 4 in
